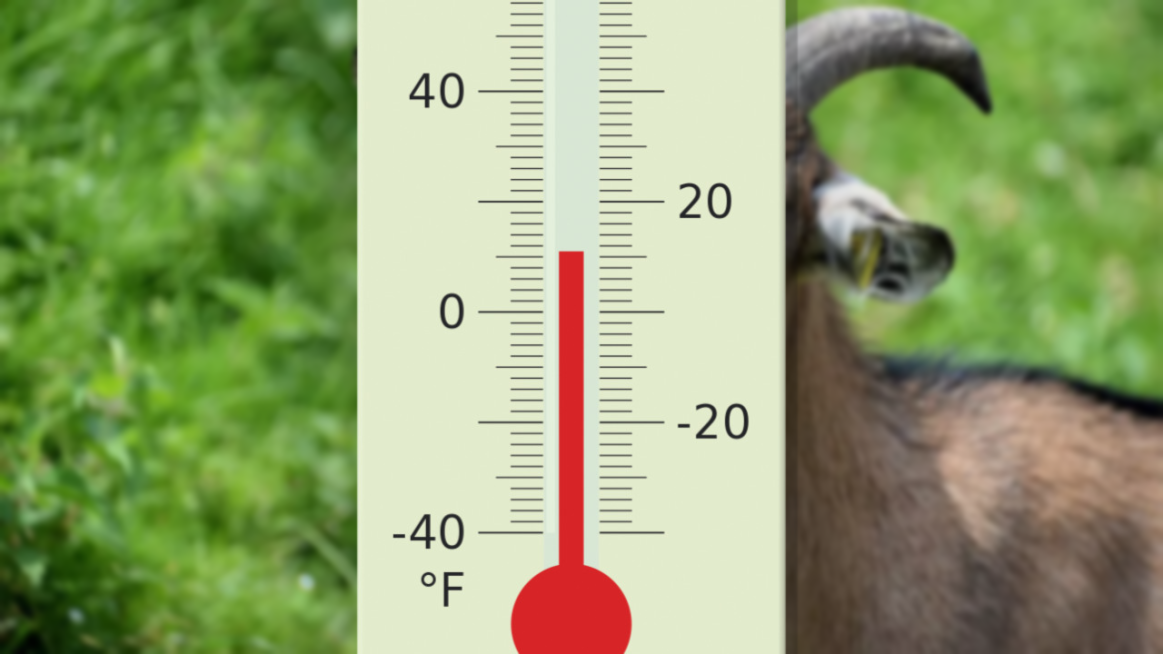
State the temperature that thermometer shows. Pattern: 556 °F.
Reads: 11 °F
